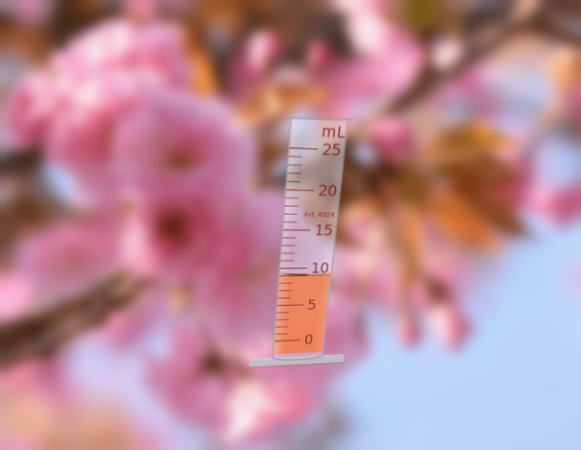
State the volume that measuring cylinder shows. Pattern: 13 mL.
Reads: 9 mL
